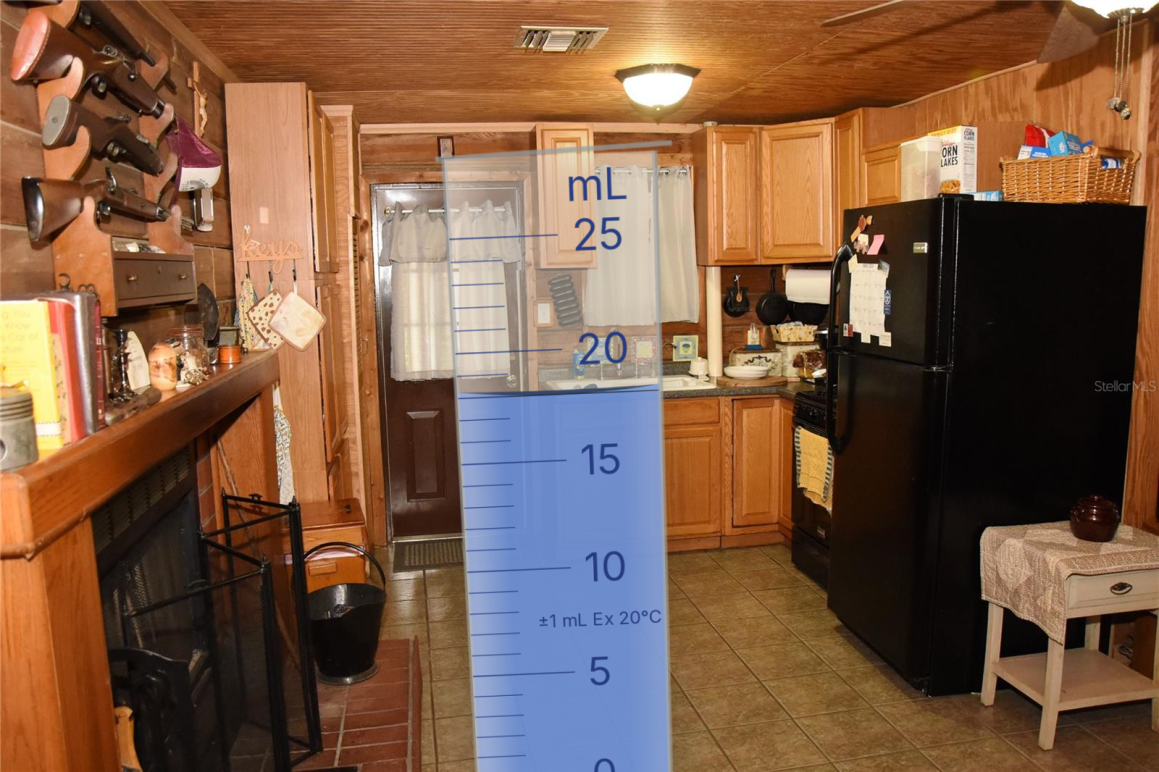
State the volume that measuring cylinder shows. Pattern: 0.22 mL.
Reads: 18 mL
